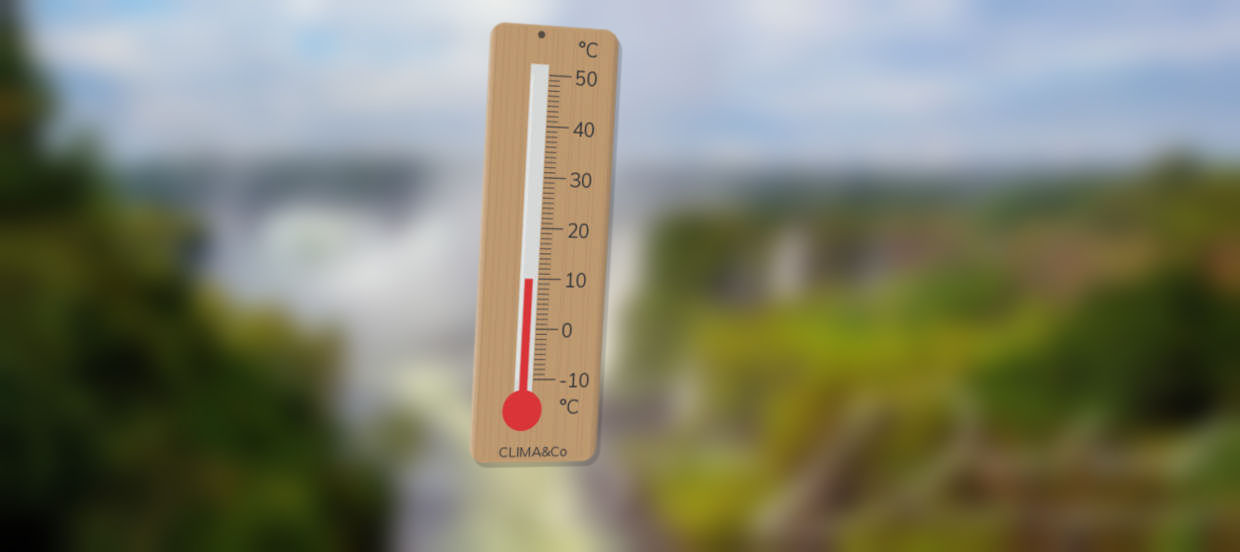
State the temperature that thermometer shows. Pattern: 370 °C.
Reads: 10 °C
